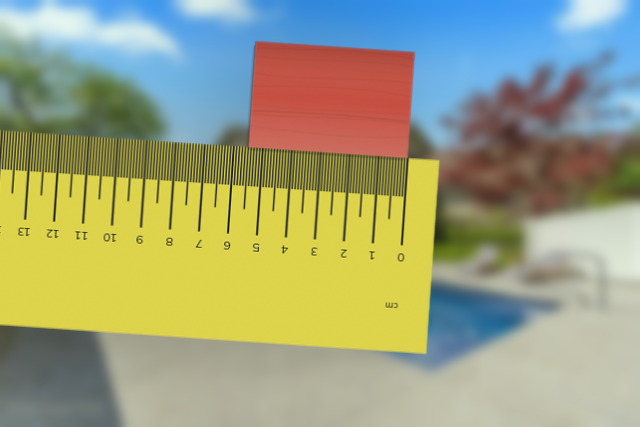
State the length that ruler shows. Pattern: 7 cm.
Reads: 5.5 cm
